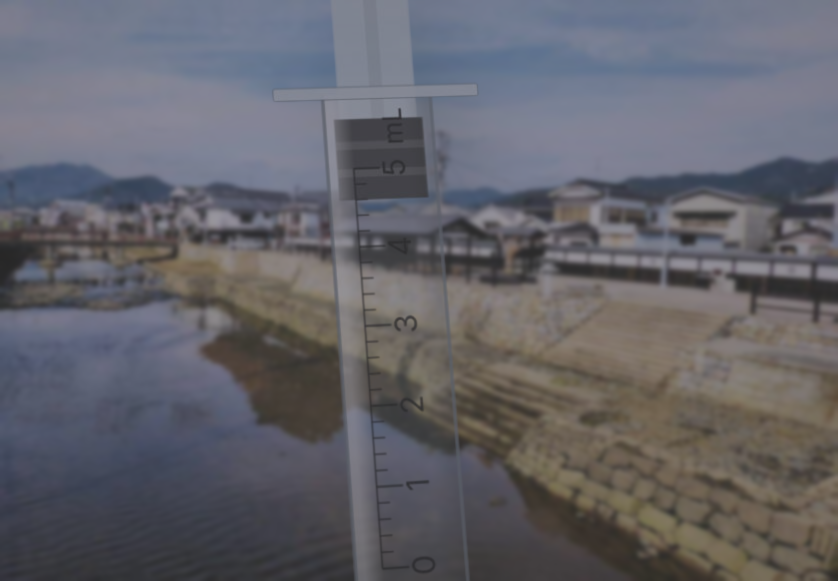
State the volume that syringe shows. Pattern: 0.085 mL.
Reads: 4.6 mL
